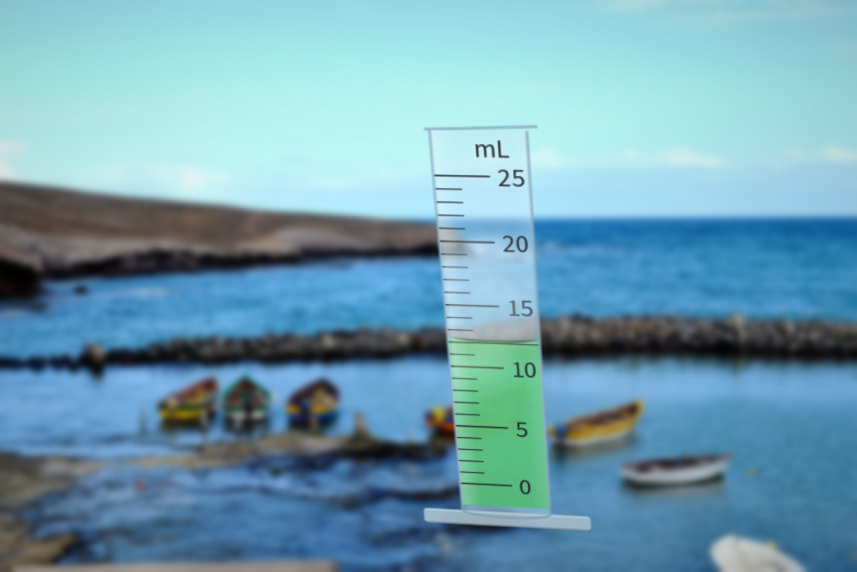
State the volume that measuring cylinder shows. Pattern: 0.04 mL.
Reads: 12 mL
